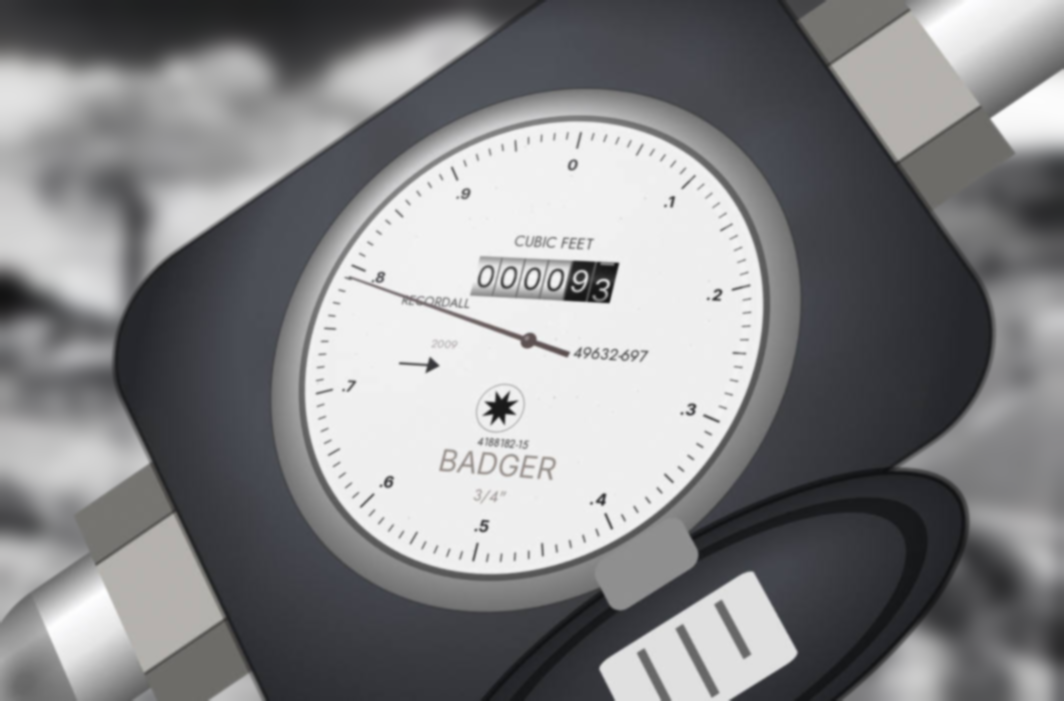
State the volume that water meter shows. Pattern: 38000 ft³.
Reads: 92.79 ft³
